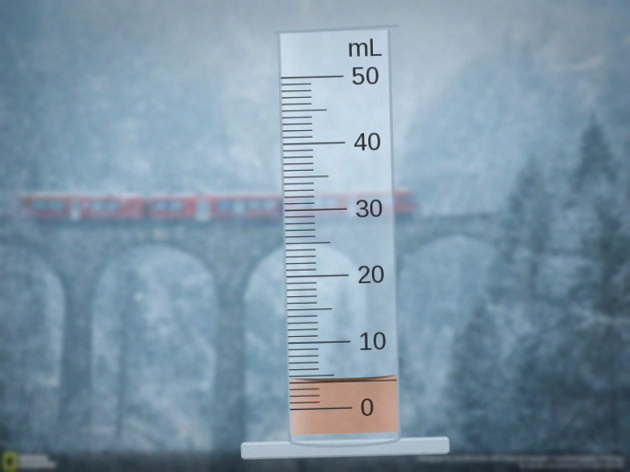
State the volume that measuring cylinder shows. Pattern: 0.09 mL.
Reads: 4 mL
